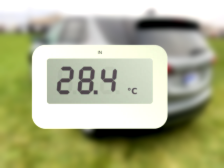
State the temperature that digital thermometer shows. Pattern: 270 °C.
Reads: 28.4 °C
